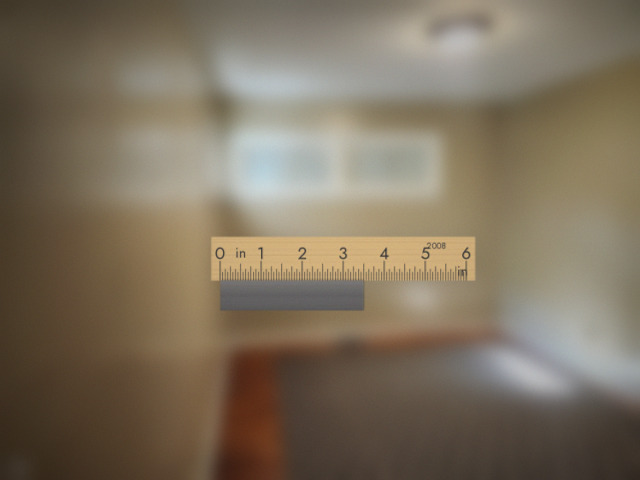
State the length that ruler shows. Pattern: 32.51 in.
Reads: 3.5 in
